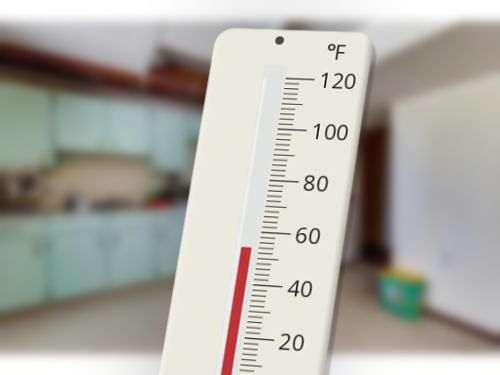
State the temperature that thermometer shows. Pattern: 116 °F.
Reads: 54 °F
